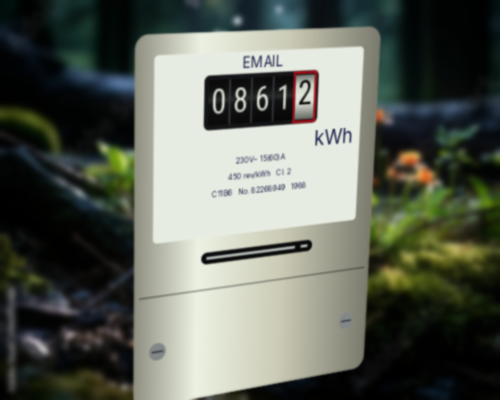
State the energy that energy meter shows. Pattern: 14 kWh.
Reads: 861.2 kWh
